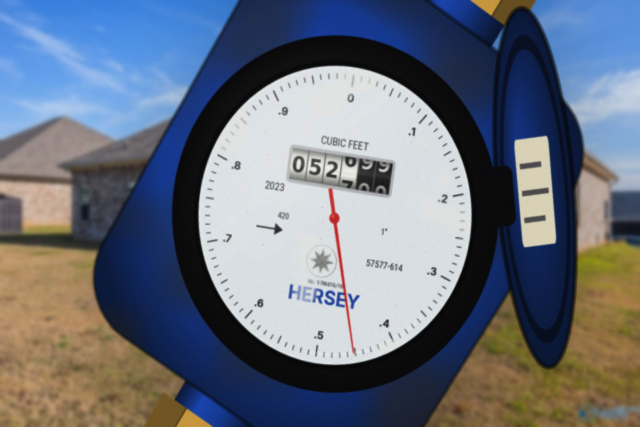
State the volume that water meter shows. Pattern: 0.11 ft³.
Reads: 52699.45 ft³
